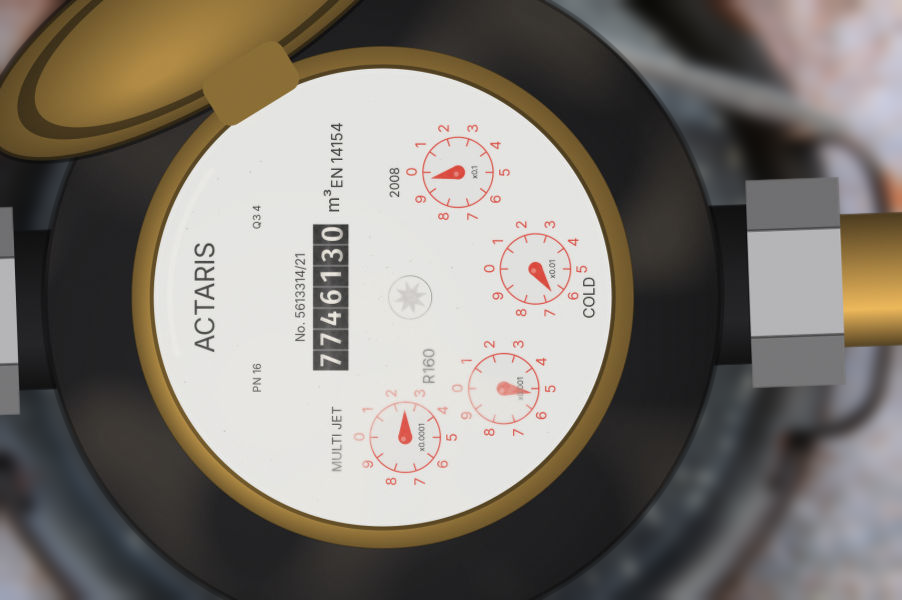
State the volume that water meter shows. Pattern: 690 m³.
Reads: 7746129.9652 m³
